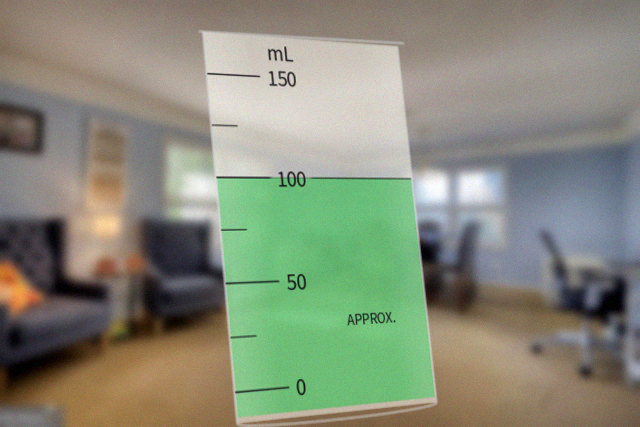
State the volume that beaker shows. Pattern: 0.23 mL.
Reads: 100 mL
